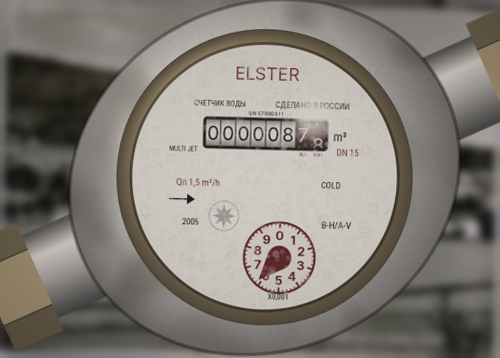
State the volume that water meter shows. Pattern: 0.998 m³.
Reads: 8.776 m³
